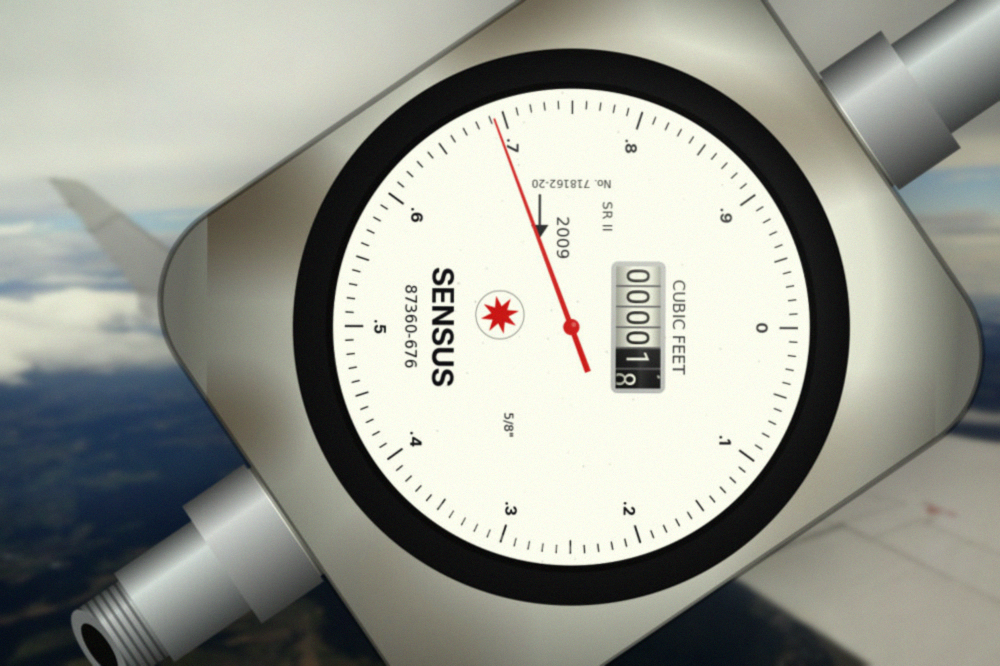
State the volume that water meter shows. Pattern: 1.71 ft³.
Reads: 17.69 ft³
